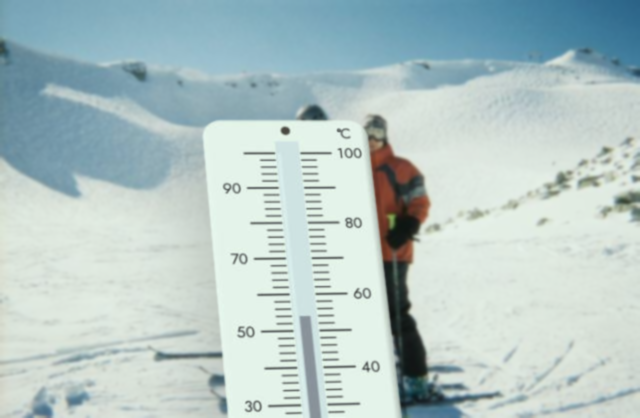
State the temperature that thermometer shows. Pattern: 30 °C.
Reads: 54 °C
